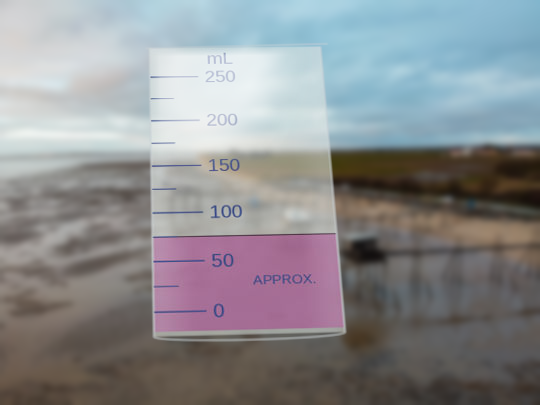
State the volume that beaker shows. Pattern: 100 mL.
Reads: 75 mL
